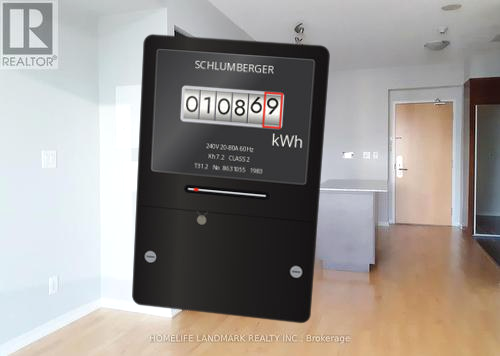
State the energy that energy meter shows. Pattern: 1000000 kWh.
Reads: 1086.9 kWh
